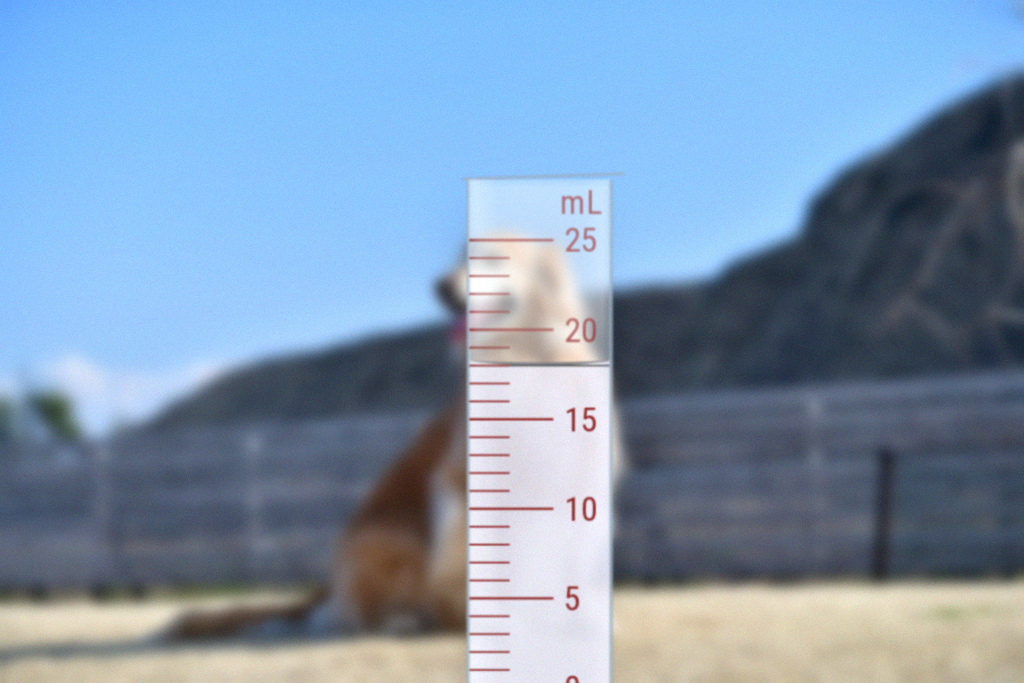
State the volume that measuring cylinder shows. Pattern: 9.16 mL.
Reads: 18 mL
